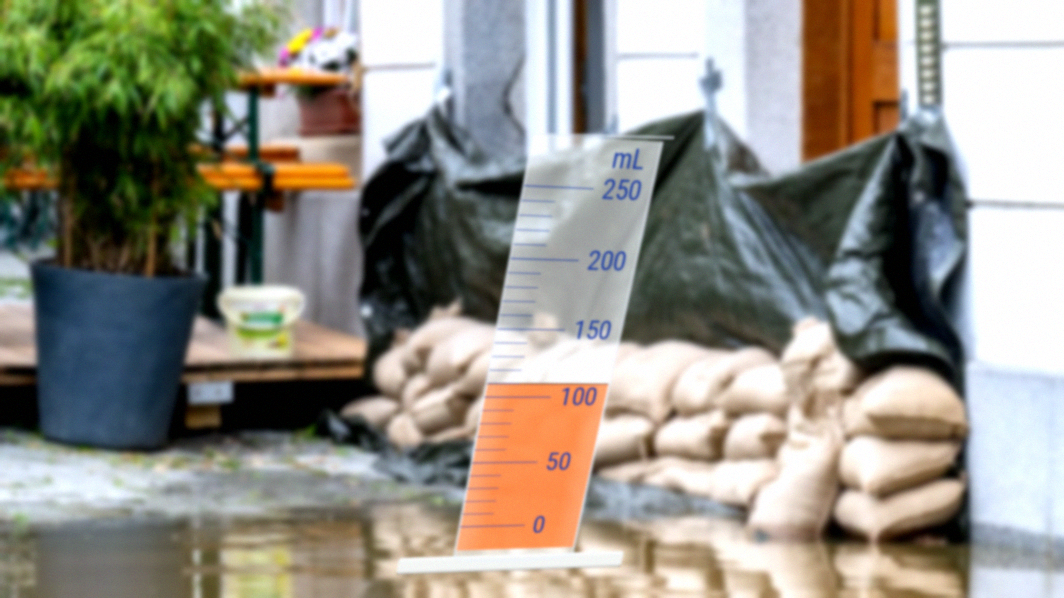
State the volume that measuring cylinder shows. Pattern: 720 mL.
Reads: 110 mL
